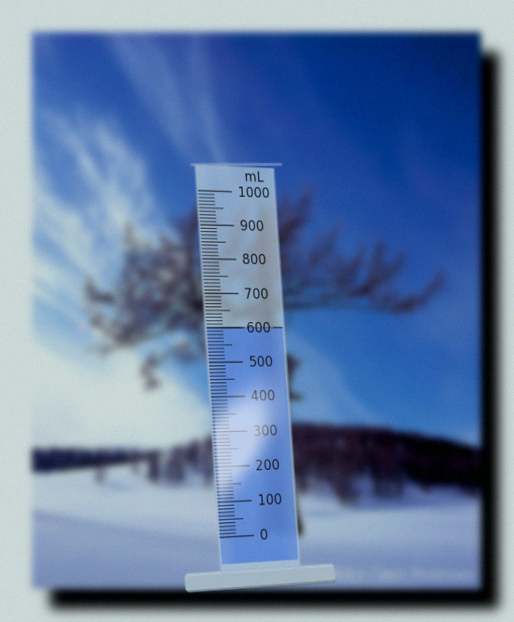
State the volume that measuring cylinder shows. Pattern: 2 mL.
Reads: 600 mL
